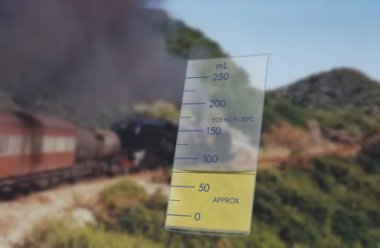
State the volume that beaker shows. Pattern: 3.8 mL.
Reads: 75 mL
